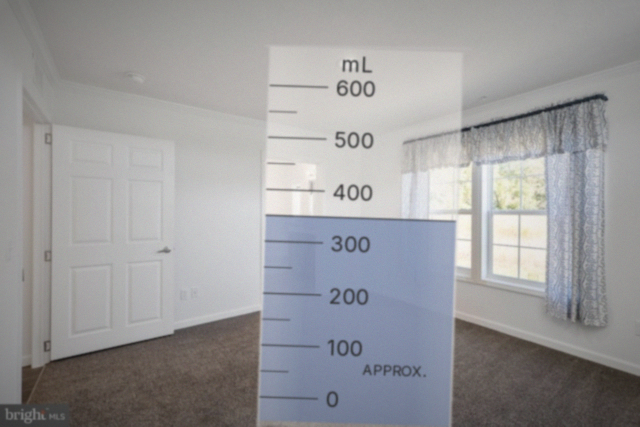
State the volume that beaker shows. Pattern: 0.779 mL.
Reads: 350 mL
